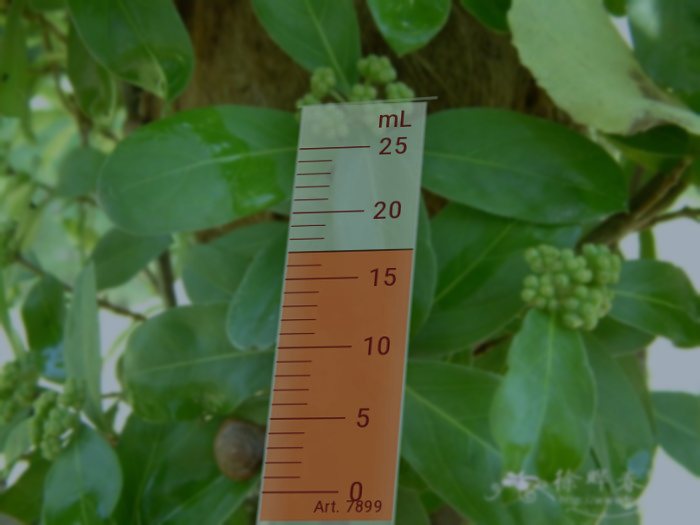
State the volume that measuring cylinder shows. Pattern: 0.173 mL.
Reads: 17 mL
